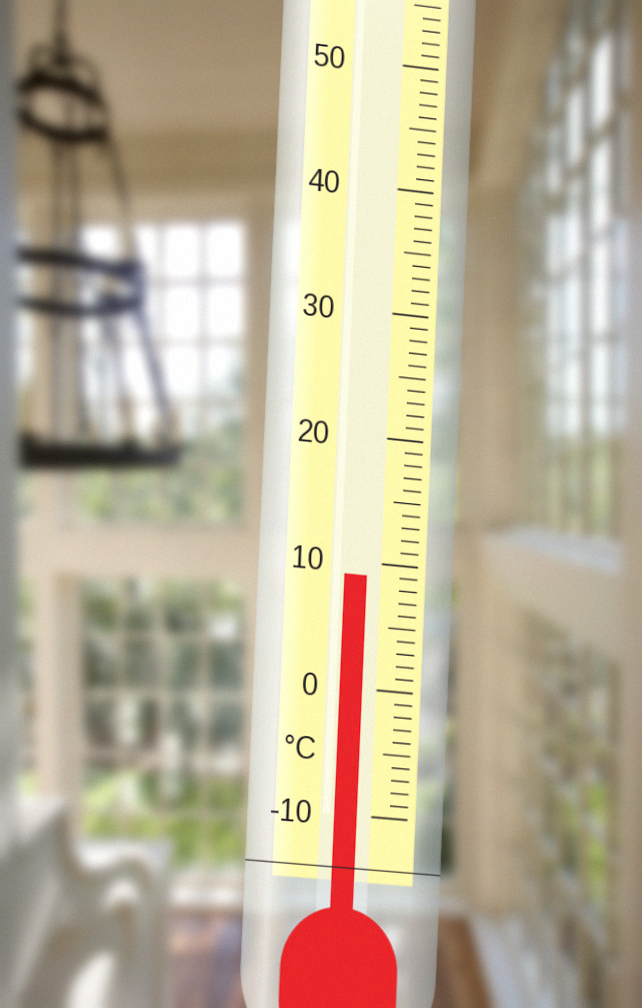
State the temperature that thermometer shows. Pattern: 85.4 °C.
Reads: 9 °C
